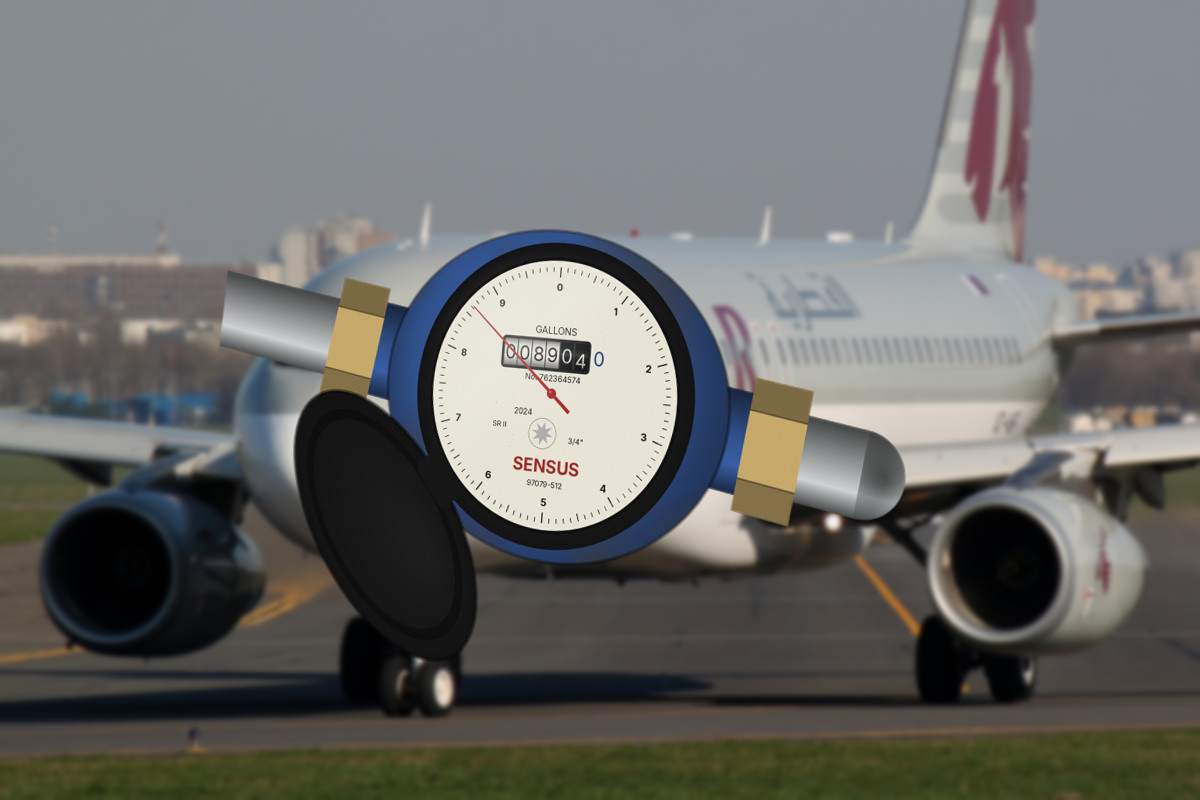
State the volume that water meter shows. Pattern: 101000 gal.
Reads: 89038.6 gal
